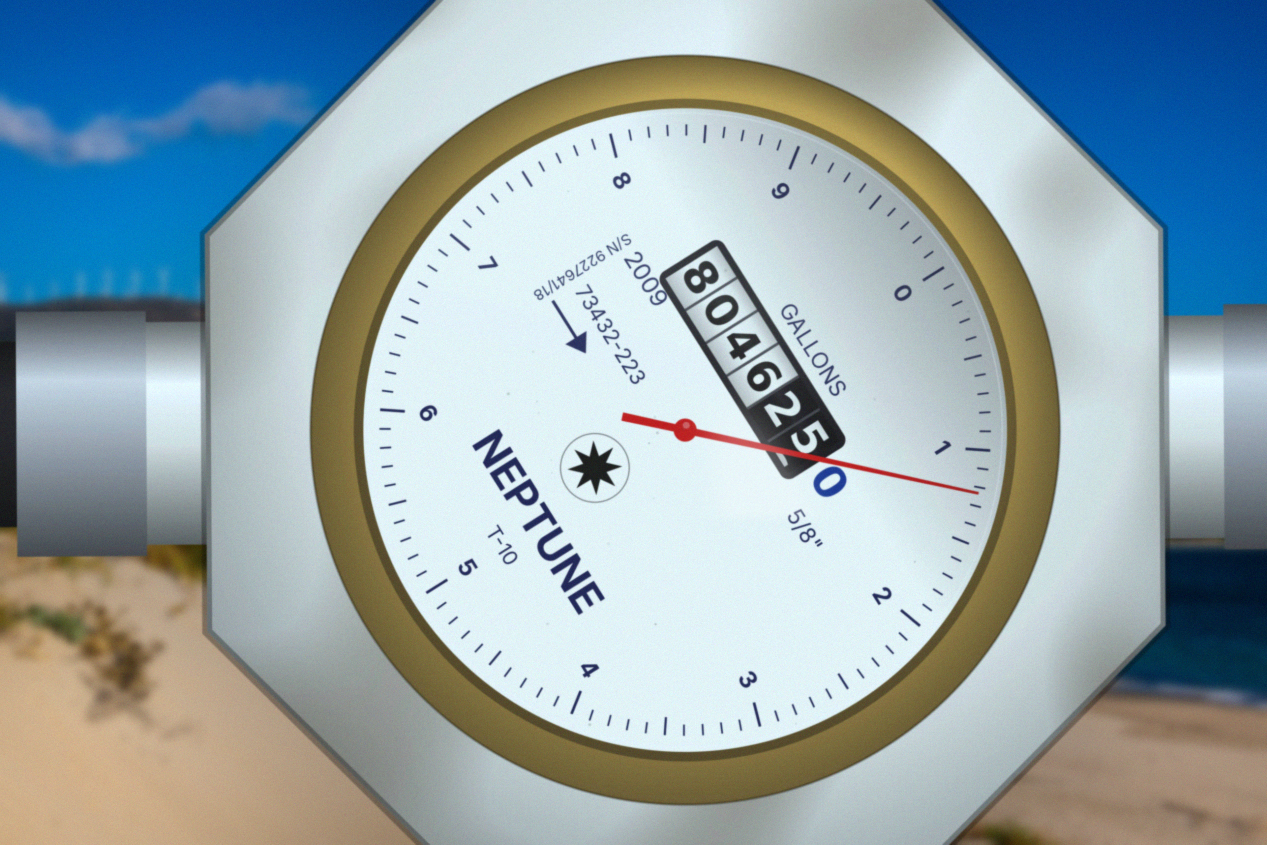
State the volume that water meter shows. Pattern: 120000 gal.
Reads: 8046251.2 gal
